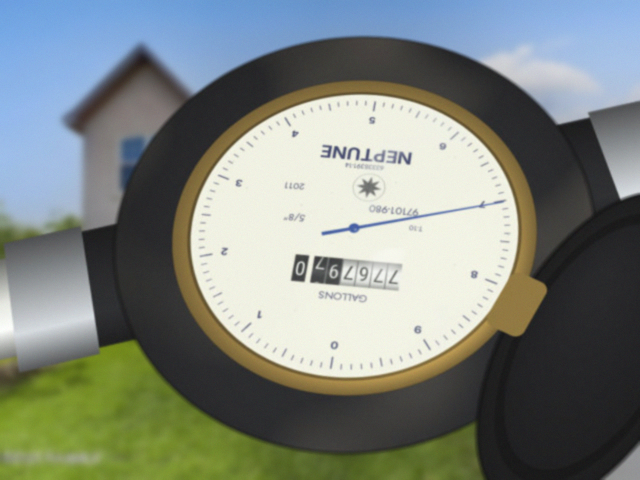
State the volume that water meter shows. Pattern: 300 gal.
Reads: 7767967.0 gal
